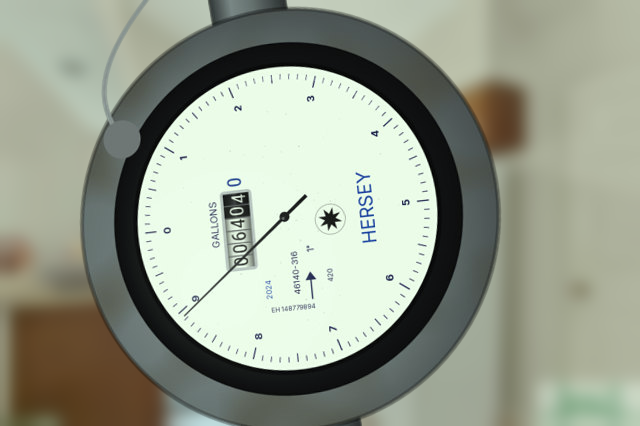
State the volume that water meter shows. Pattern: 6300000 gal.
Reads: 64038.9 gal
